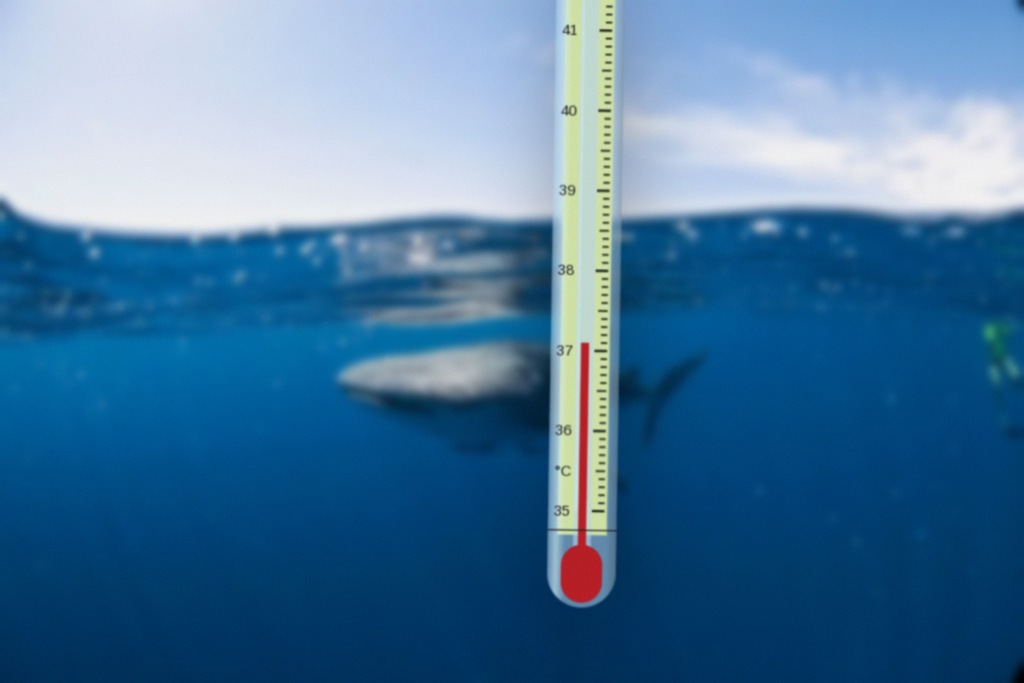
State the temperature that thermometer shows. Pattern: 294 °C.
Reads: 37.1 °C
